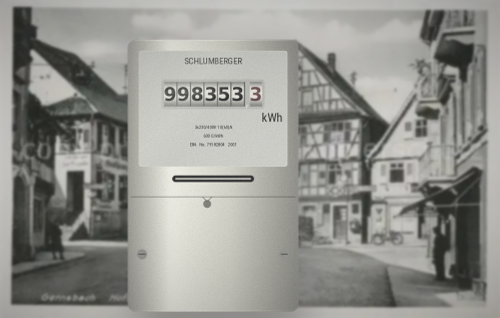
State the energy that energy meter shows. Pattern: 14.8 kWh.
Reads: 998353.3 kWh
